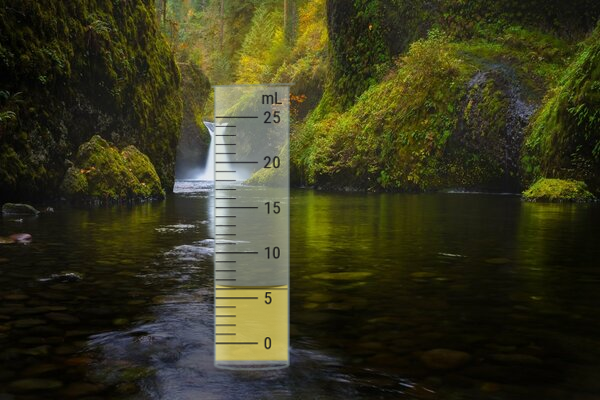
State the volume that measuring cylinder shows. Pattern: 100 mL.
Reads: 6 mL
